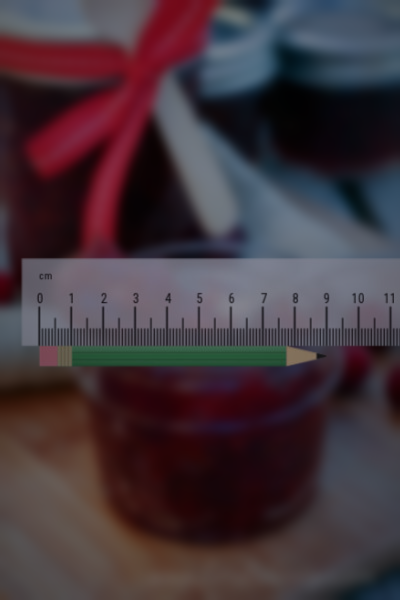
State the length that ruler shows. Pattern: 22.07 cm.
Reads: 9 cm
